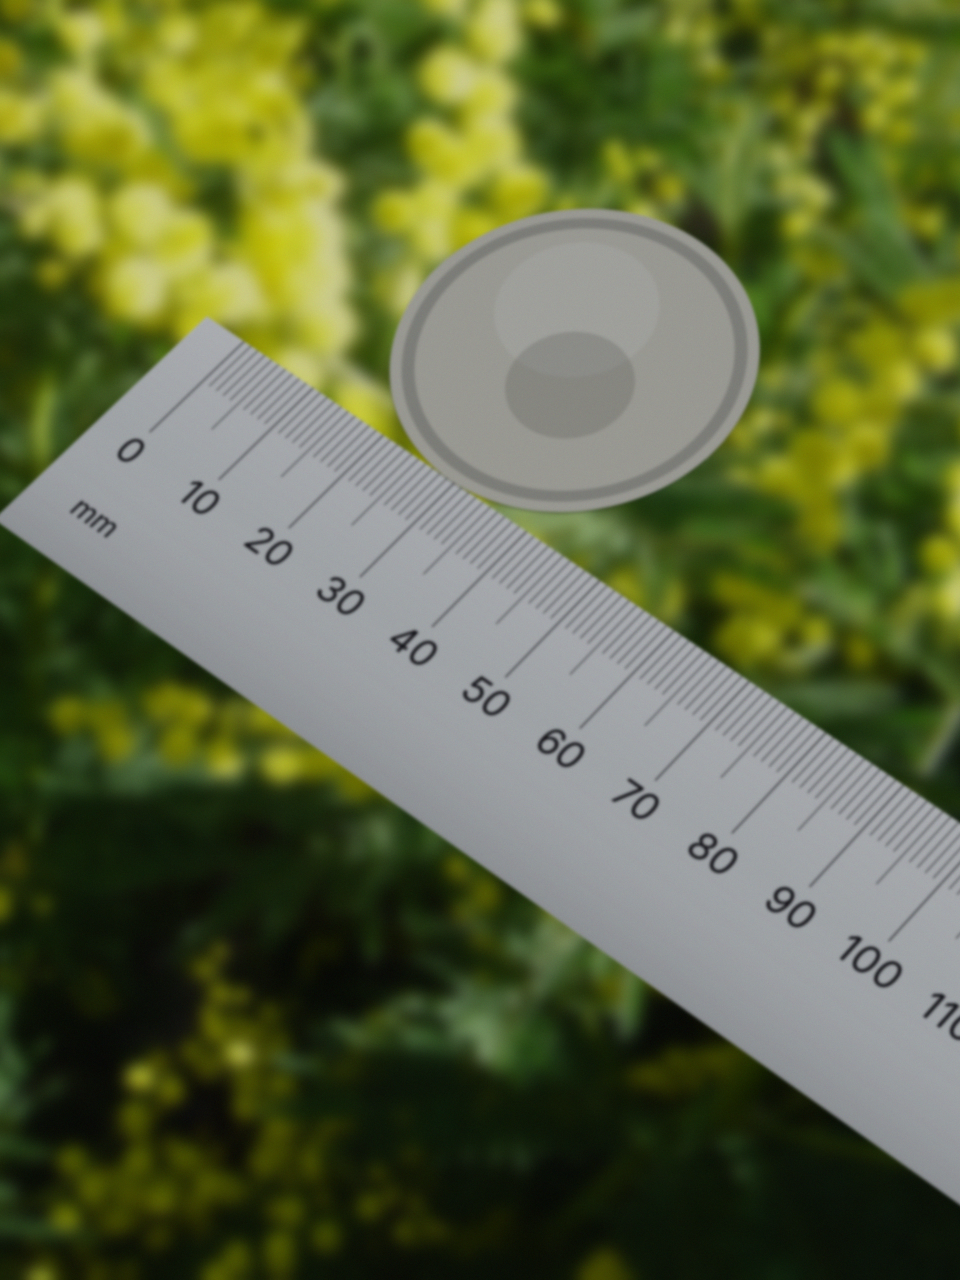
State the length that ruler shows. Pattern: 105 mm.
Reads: 39 mm
